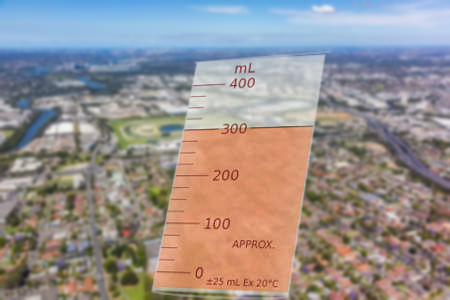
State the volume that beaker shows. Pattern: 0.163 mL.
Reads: 300 mL
